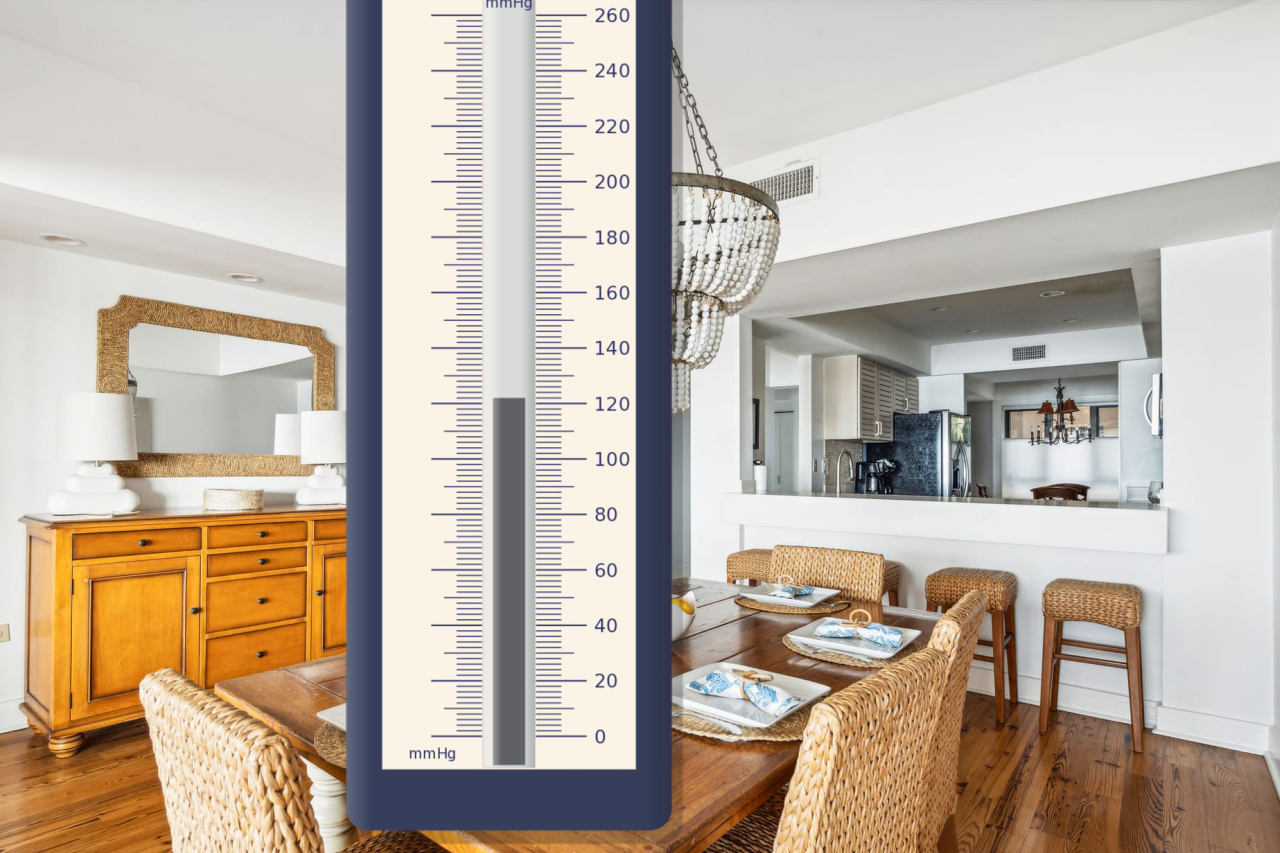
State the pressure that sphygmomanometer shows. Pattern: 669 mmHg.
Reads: 122 mmHg
